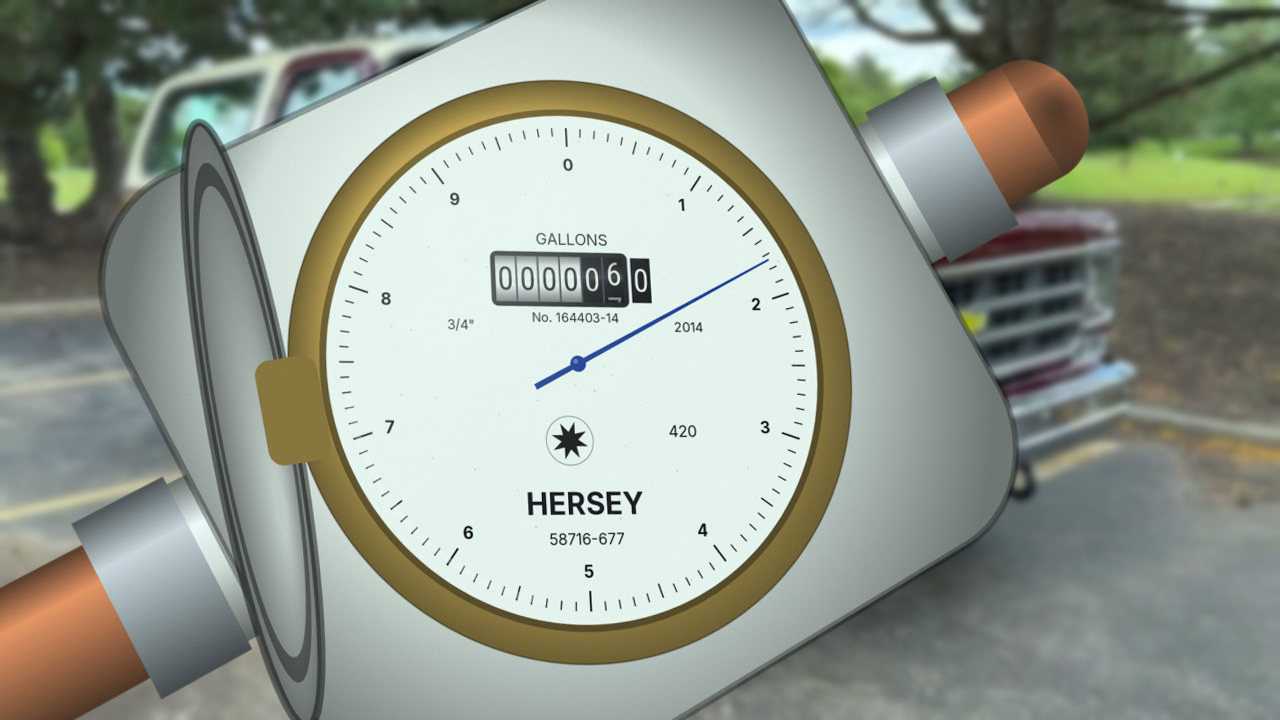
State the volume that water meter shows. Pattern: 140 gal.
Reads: 61.7 gal
